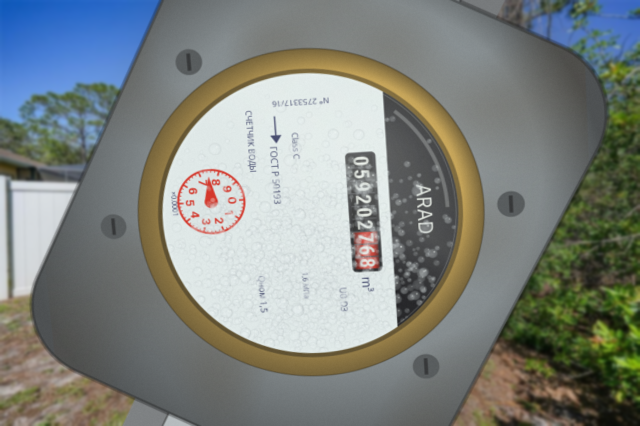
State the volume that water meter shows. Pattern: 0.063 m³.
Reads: 59202.7687 m³
